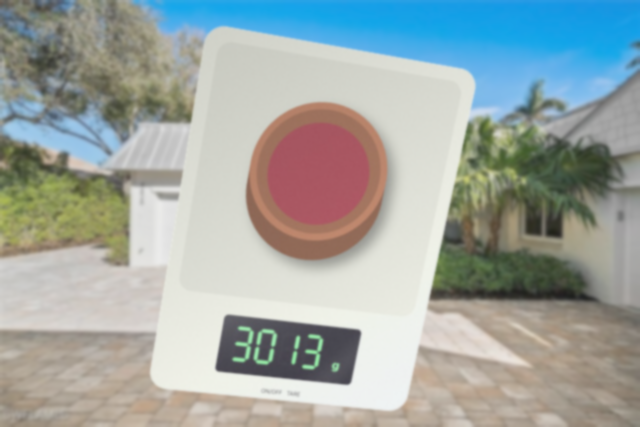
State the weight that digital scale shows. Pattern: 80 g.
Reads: 3013 g
